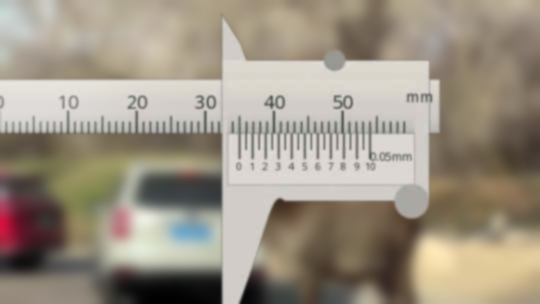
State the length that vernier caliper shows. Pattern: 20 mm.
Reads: 35.0 mm
